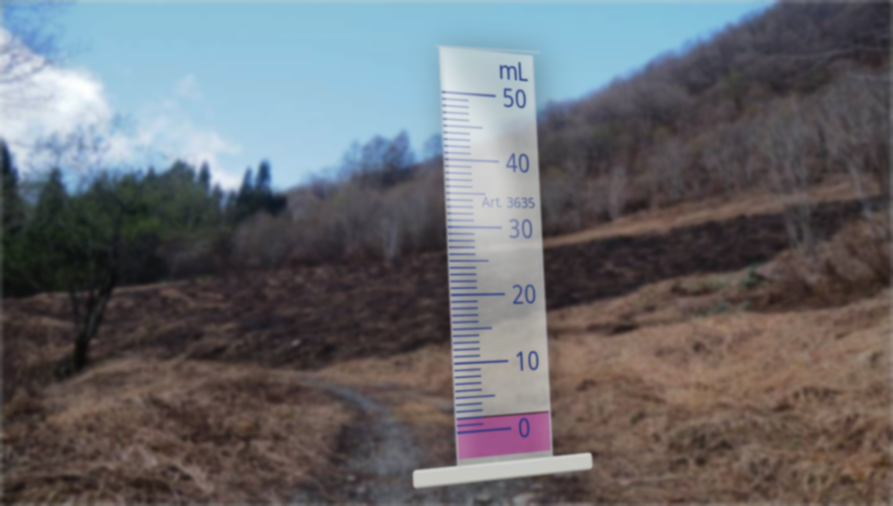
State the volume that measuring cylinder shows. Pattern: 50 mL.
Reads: 2 mL
